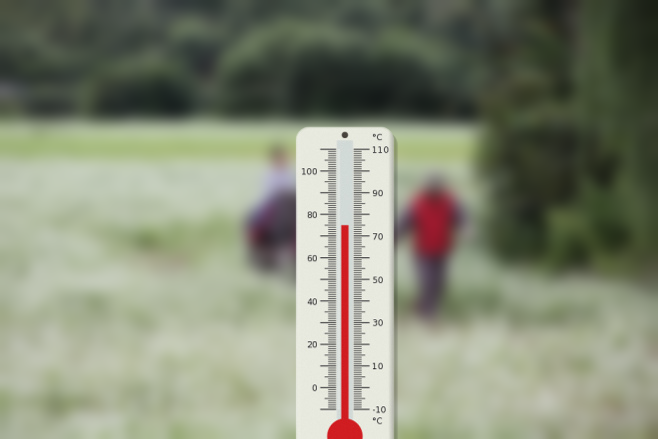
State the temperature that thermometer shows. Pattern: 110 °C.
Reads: 75 °C
